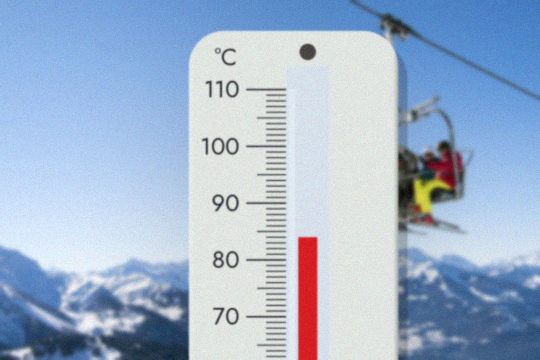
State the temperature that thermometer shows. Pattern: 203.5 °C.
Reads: 84 °C
